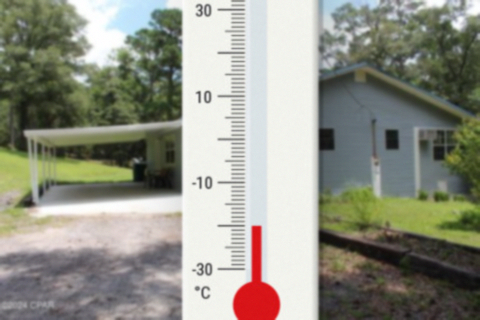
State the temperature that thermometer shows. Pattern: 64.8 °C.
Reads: -20 °C
